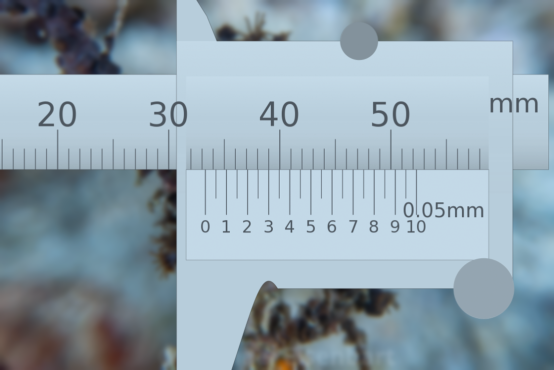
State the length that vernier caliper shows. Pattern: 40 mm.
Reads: 33.3 mm
